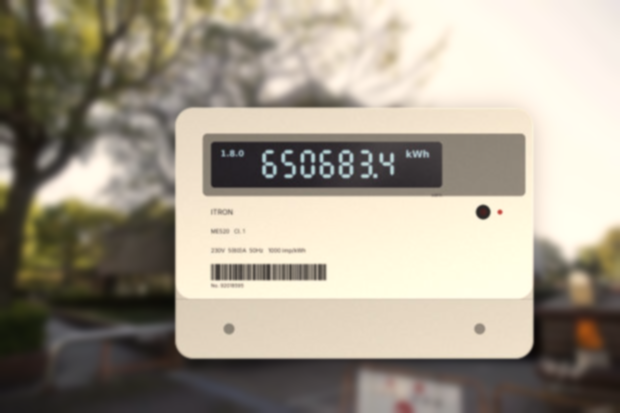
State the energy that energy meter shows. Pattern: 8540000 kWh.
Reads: 650683.4 kWh
